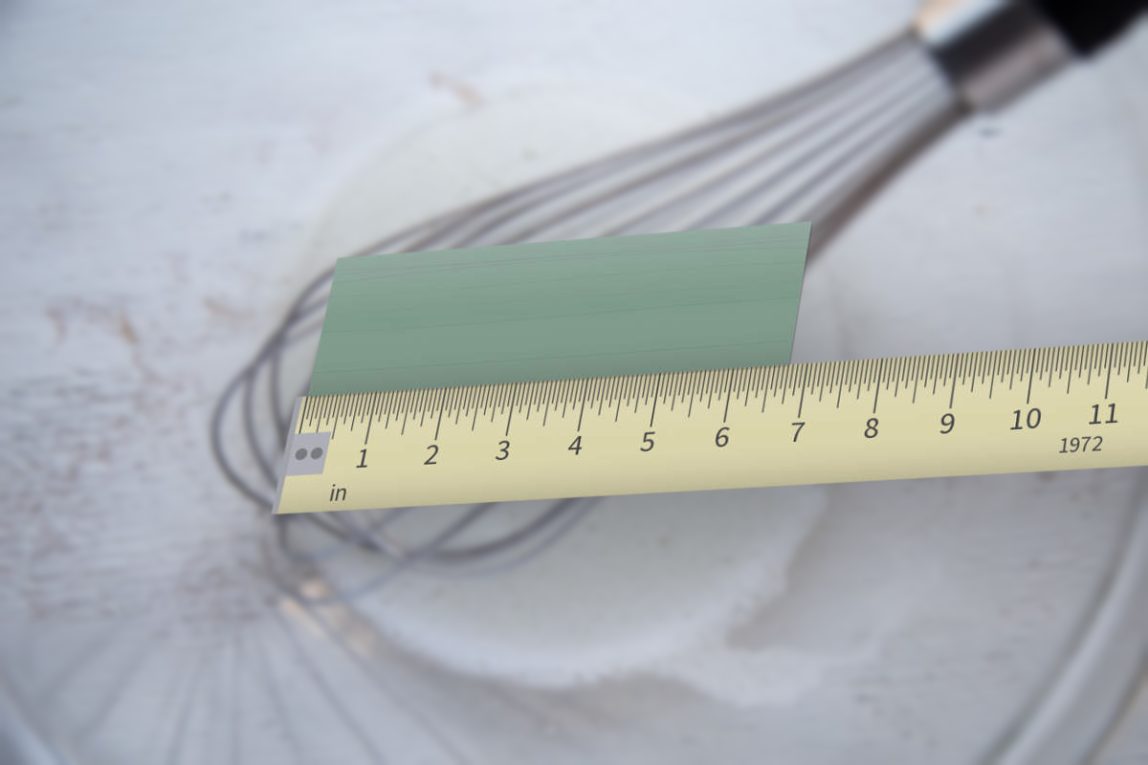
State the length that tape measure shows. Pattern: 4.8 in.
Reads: 6.75 in
